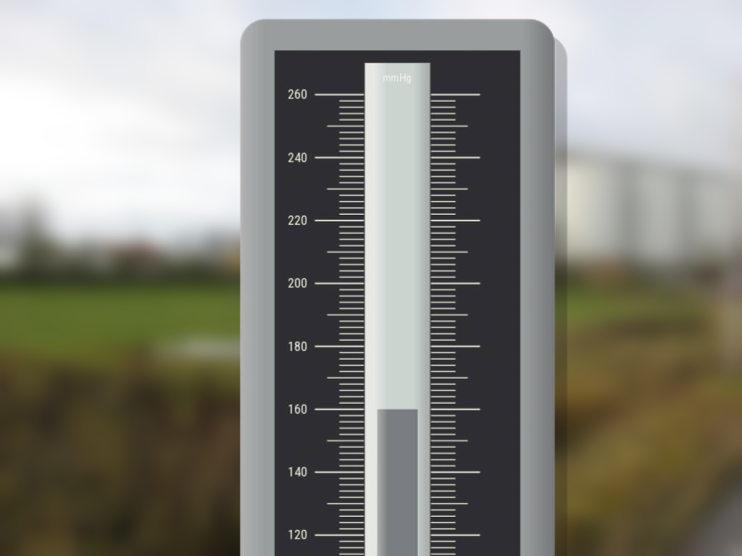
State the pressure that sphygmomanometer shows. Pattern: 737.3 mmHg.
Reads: 160 mmHg
